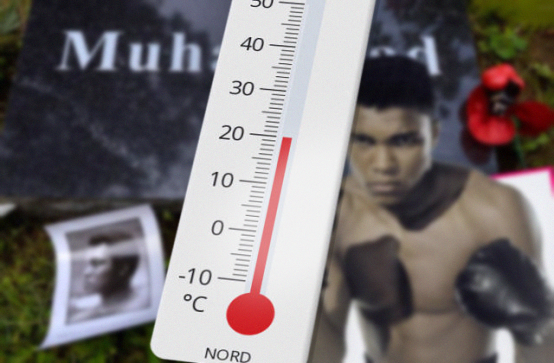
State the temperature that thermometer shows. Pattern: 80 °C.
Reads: 20 °C
